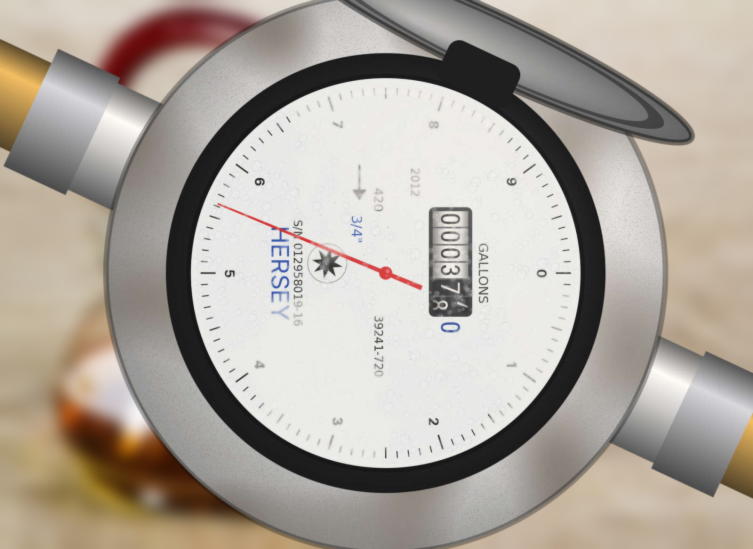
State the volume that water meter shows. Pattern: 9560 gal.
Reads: 3775.6 gal
